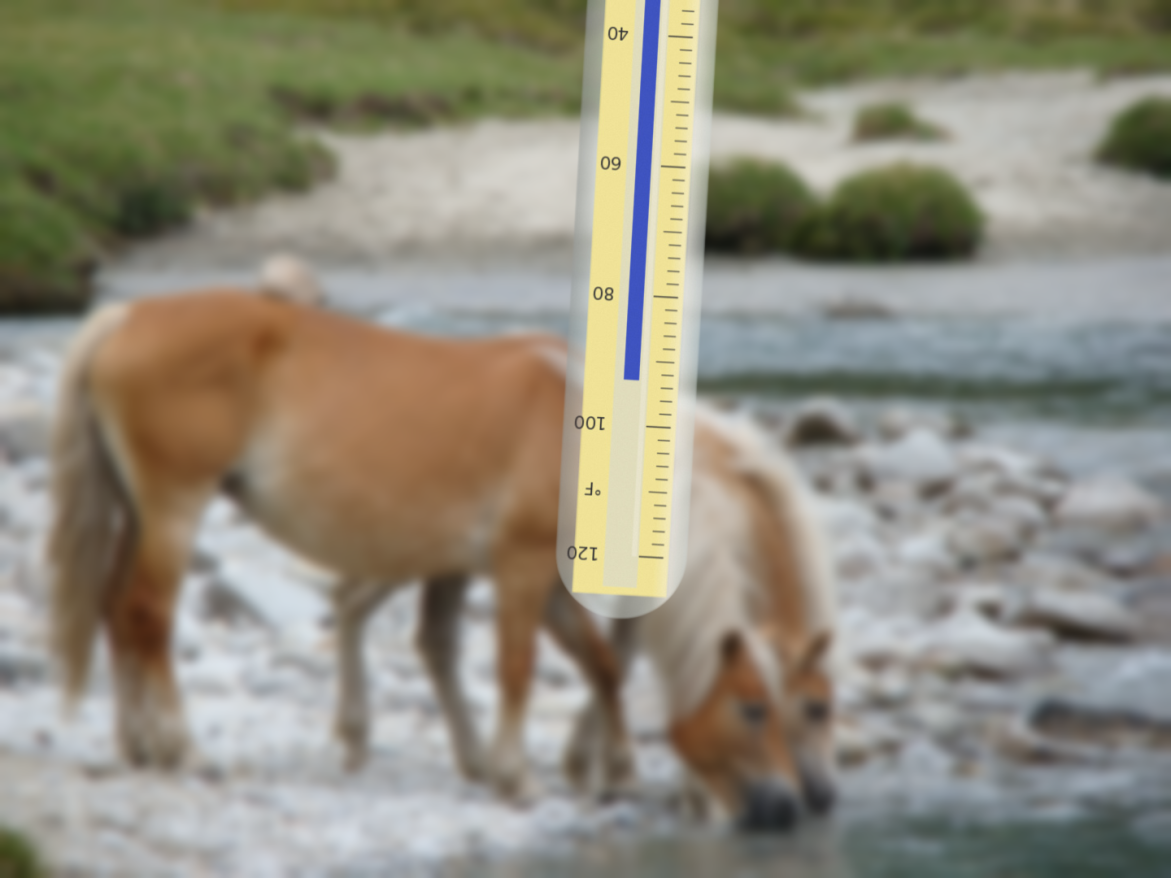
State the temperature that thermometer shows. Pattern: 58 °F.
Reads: 93 °F
